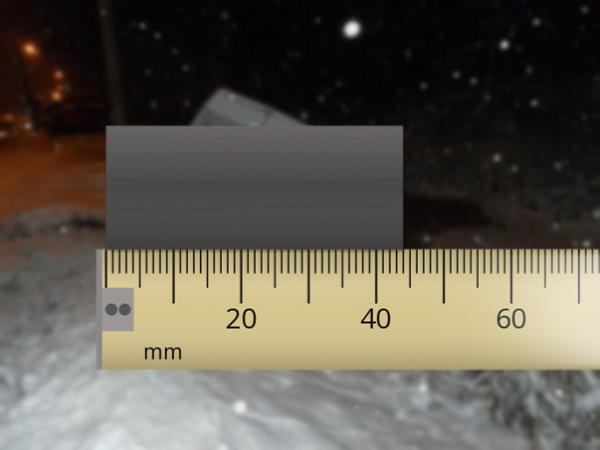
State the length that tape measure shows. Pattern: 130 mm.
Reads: 44 mm
